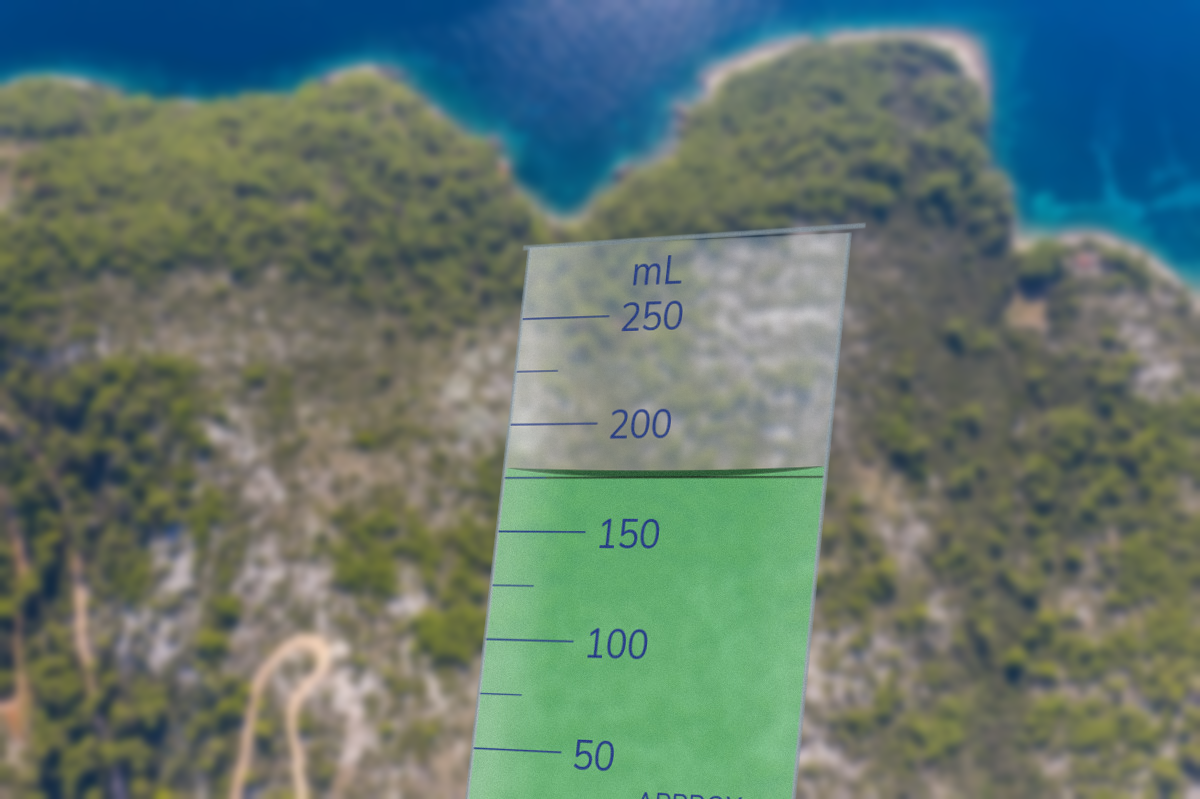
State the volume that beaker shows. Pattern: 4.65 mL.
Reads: 175 mL
